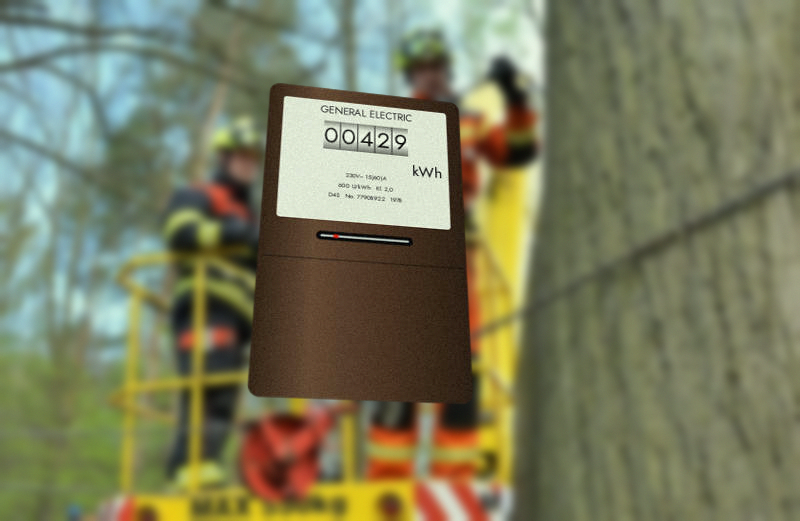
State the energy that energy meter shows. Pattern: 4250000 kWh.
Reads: 429 kWh
